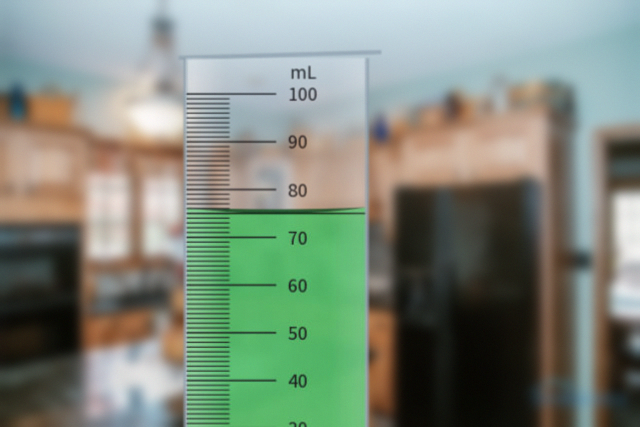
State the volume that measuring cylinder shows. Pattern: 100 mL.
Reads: 75 mL
